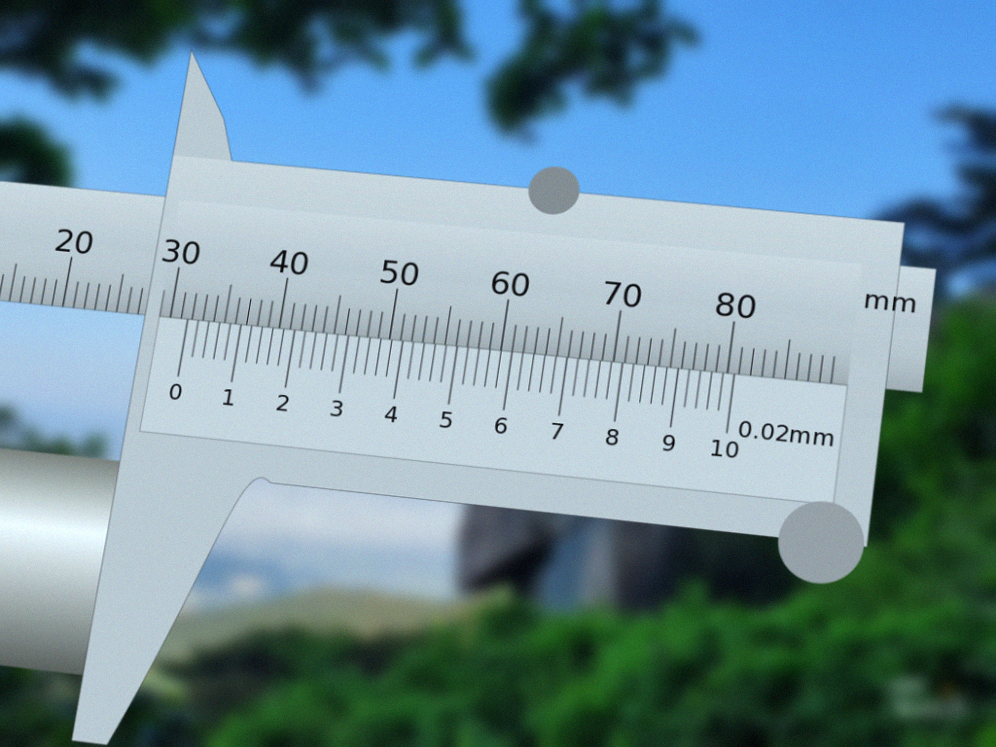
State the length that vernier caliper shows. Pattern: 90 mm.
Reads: 31.6 mm
